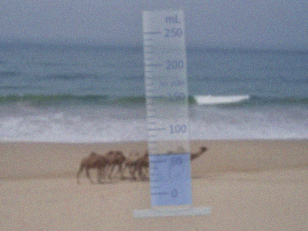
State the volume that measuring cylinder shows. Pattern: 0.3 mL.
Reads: 60 mL
